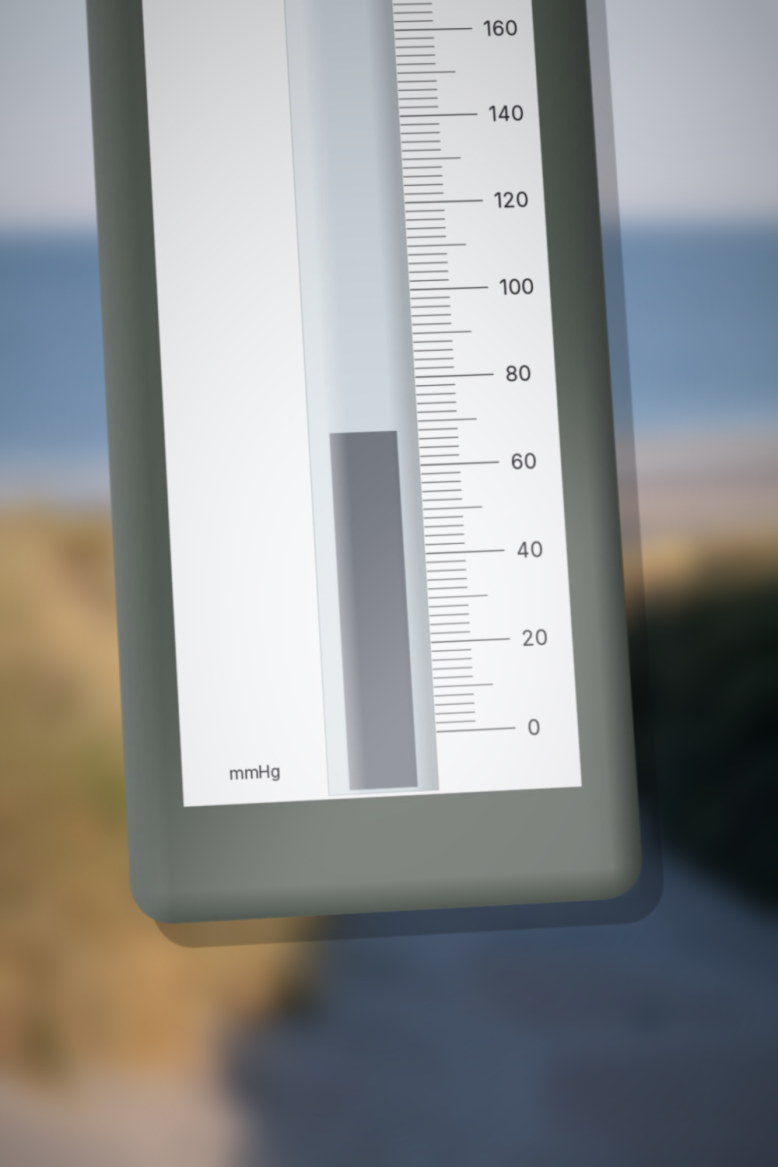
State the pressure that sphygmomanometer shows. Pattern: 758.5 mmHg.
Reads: 68 mmHg
